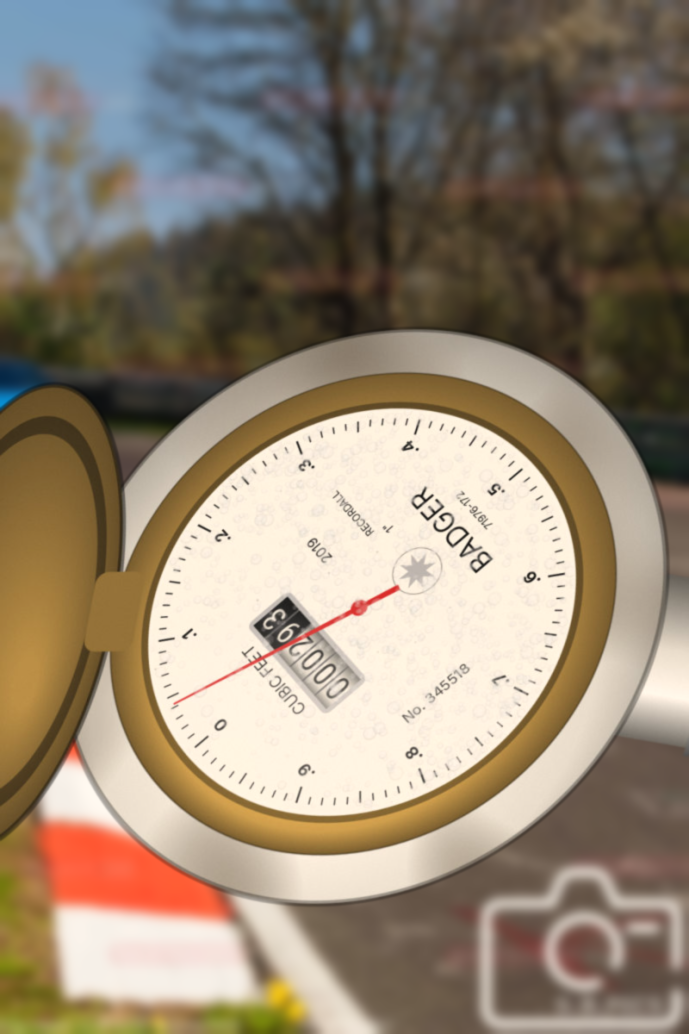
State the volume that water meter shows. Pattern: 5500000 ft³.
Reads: 293.04 ft³
